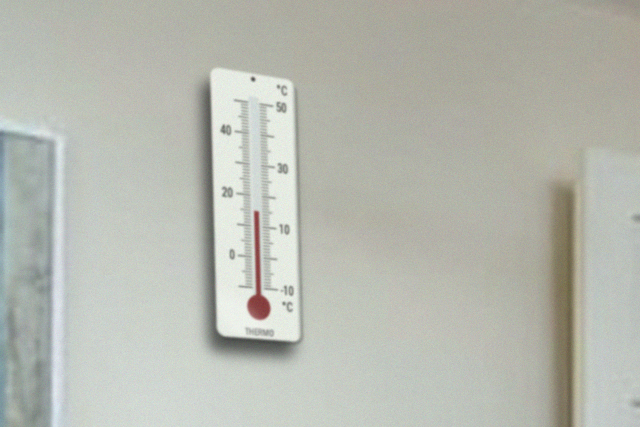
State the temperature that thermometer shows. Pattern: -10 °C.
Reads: 15 °C
